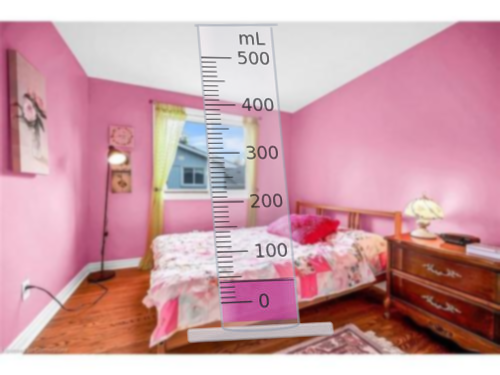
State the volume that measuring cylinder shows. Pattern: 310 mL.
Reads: 40 mL
